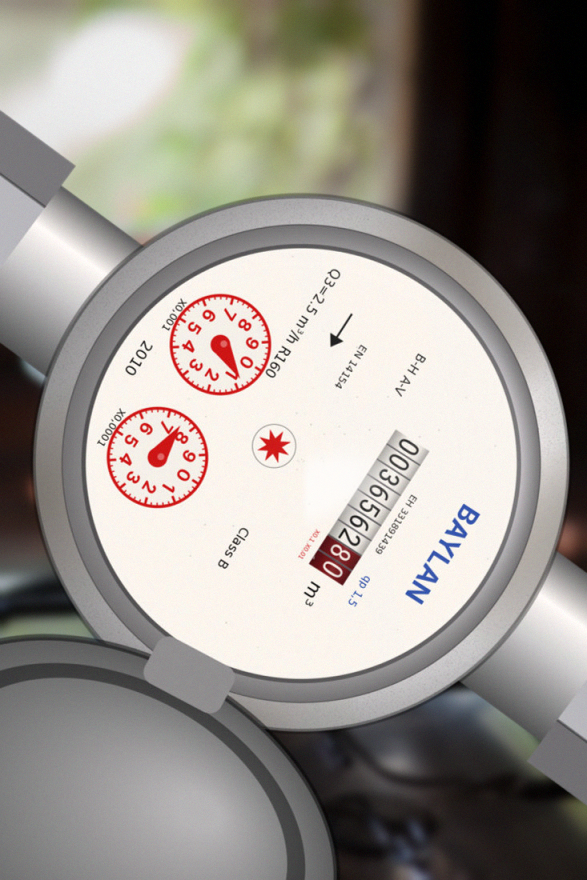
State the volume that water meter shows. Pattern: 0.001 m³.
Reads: 36562.8007 m³
